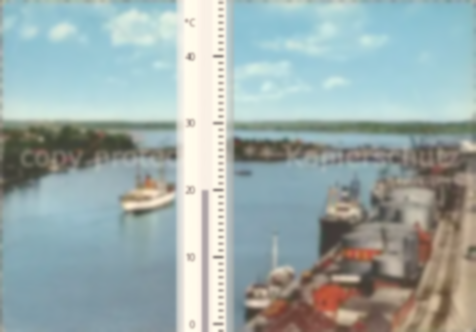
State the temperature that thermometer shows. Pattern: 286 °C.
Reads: 20 °C
